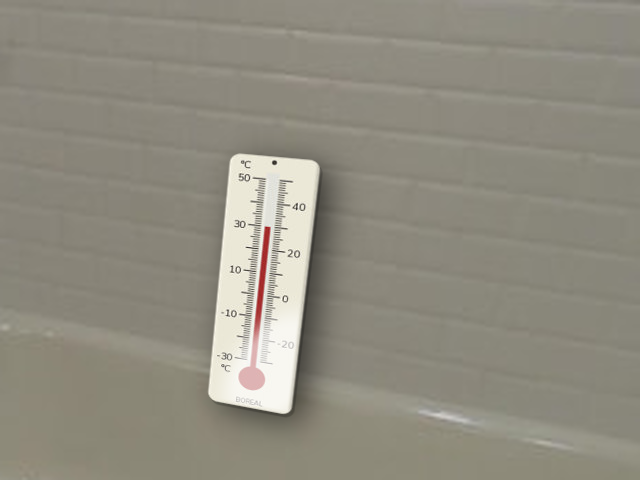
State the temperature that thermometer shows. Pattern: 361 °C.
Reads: 30 °C
